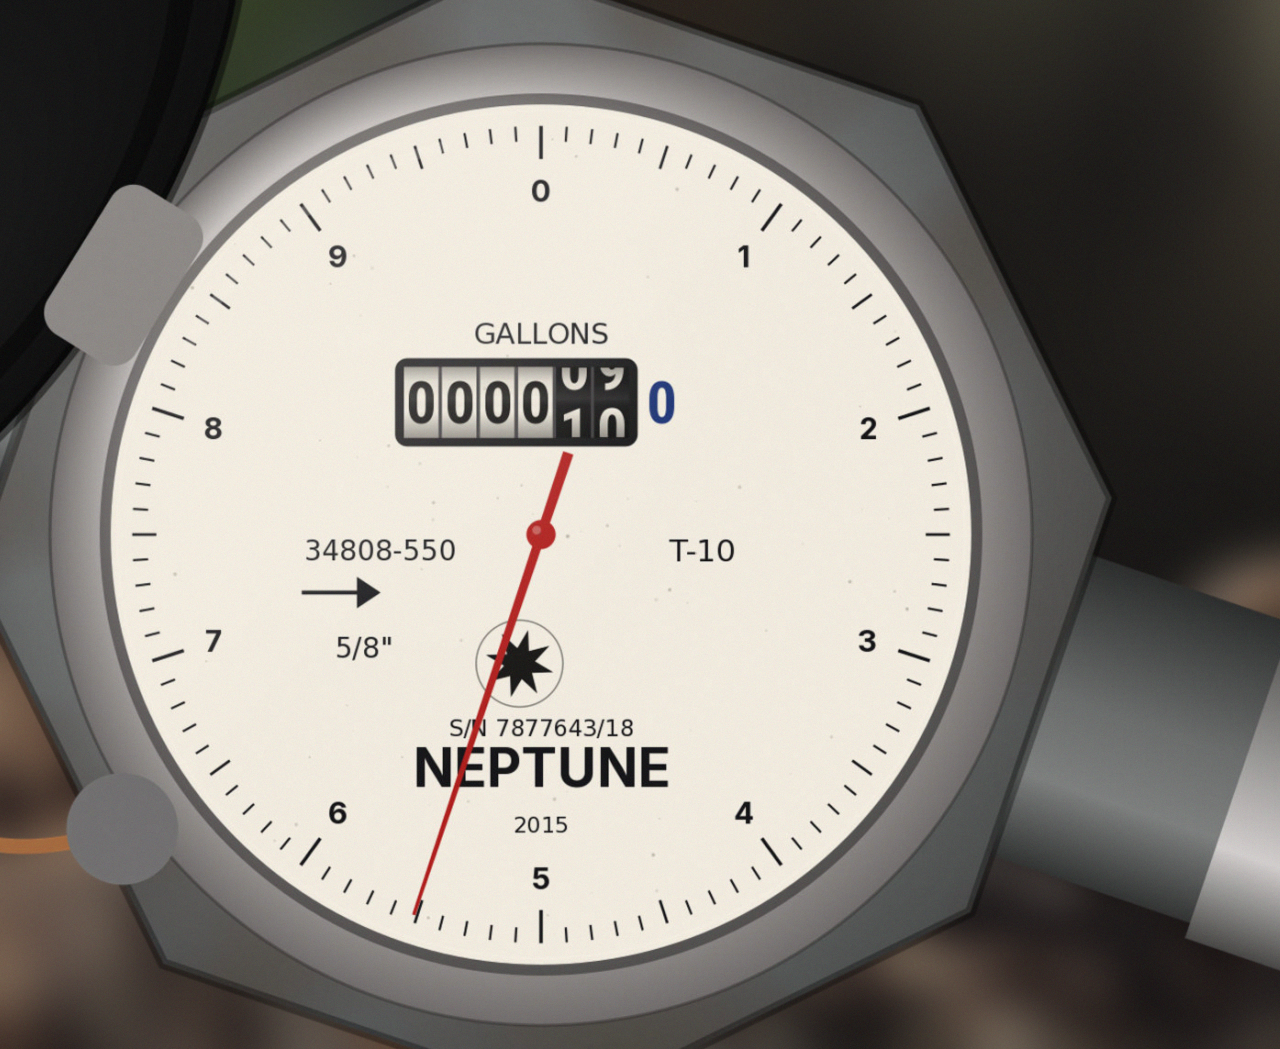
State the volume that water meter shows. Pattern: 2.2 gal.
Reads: 95.5 gal
